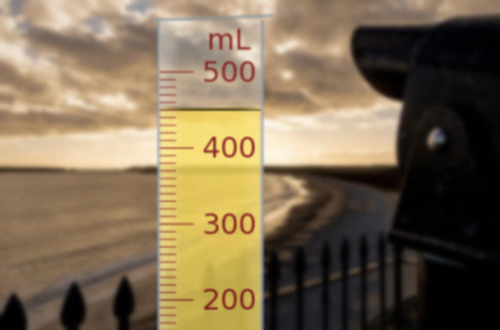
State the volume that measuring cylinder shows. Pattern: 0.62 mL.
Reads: 450 mL
